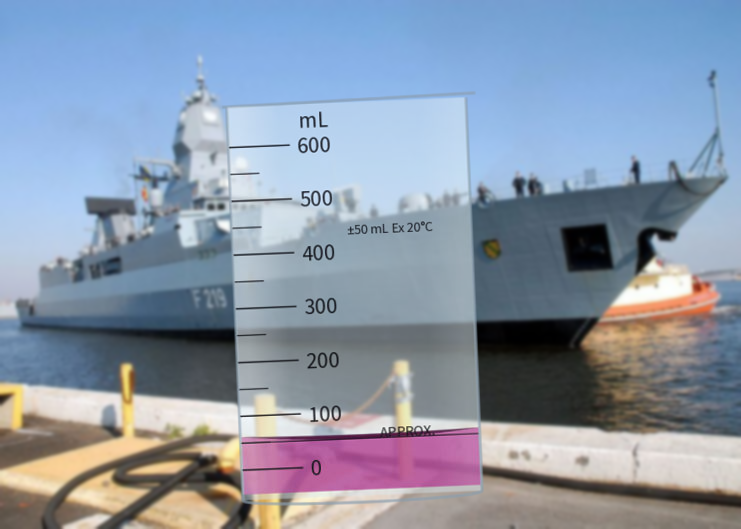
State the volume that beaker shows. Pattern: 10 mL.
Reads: 50 mL
